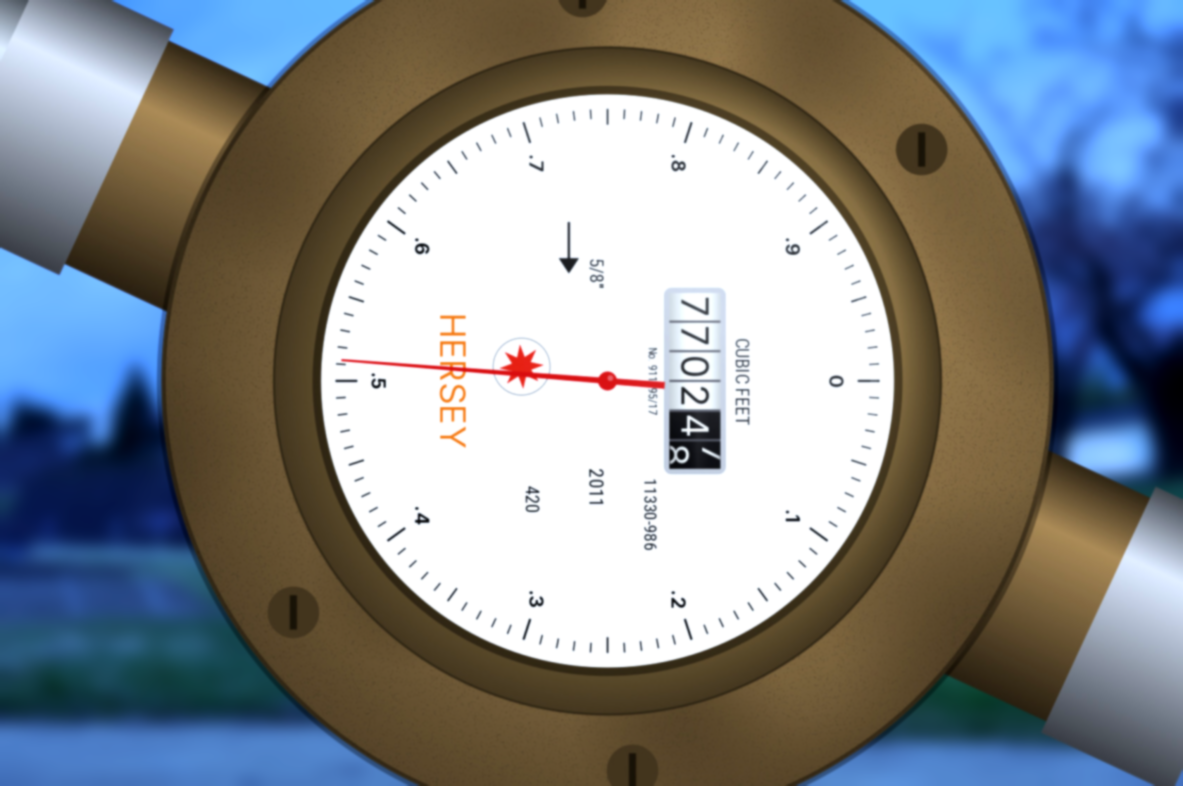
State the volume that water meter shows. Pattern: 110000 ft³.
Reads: 770247.51 ft³
